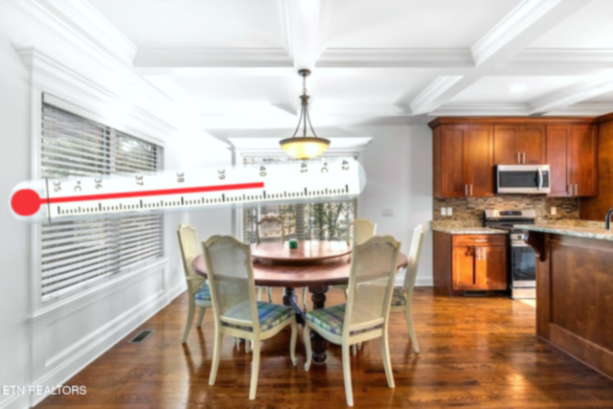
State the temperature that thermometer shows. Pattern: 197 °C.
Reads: 40 °C
